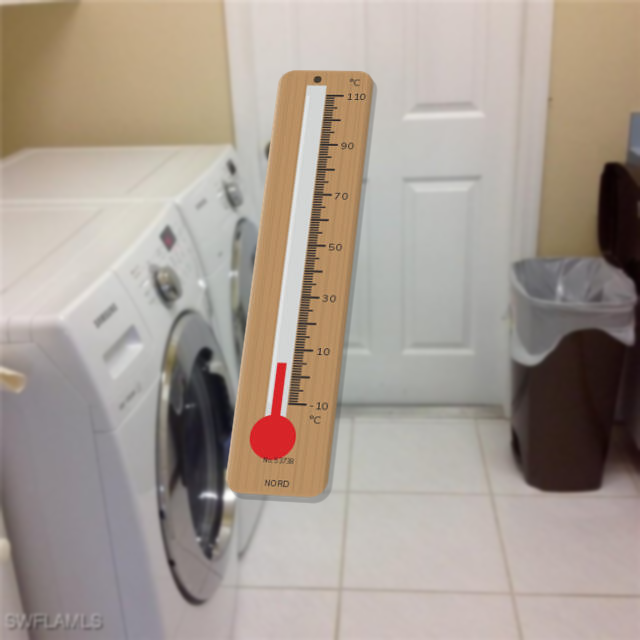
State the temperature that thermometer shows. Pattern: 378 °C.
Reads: 5 °C
